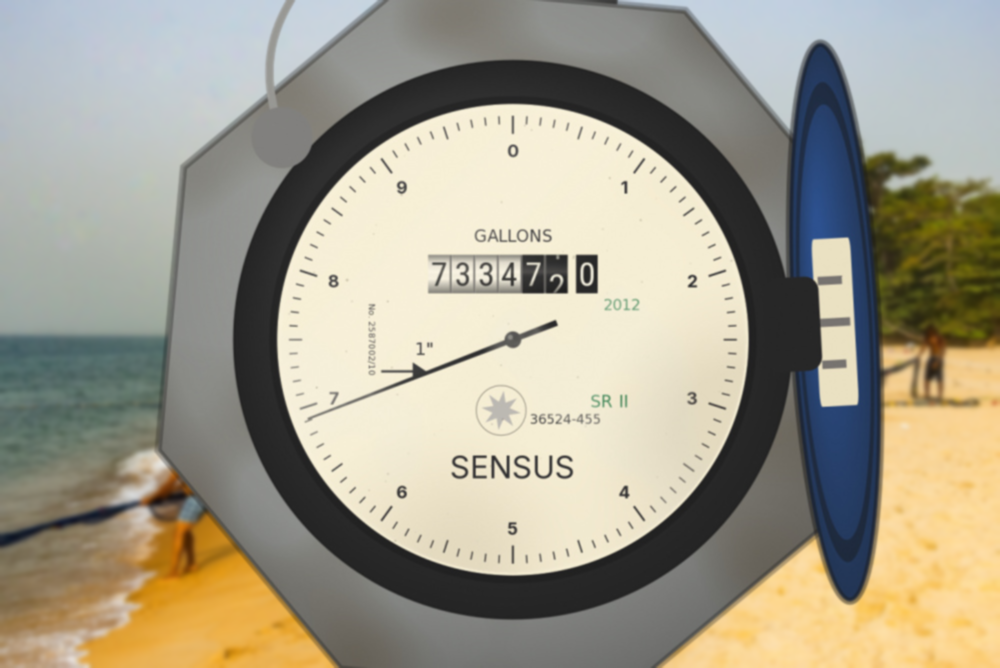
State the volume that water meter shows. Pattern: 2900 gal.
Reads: 7334716.9 gal
